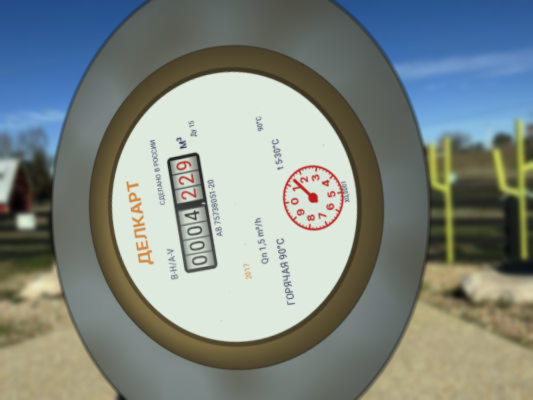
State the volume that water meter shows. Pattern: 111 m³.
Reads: 4.2291 m³
